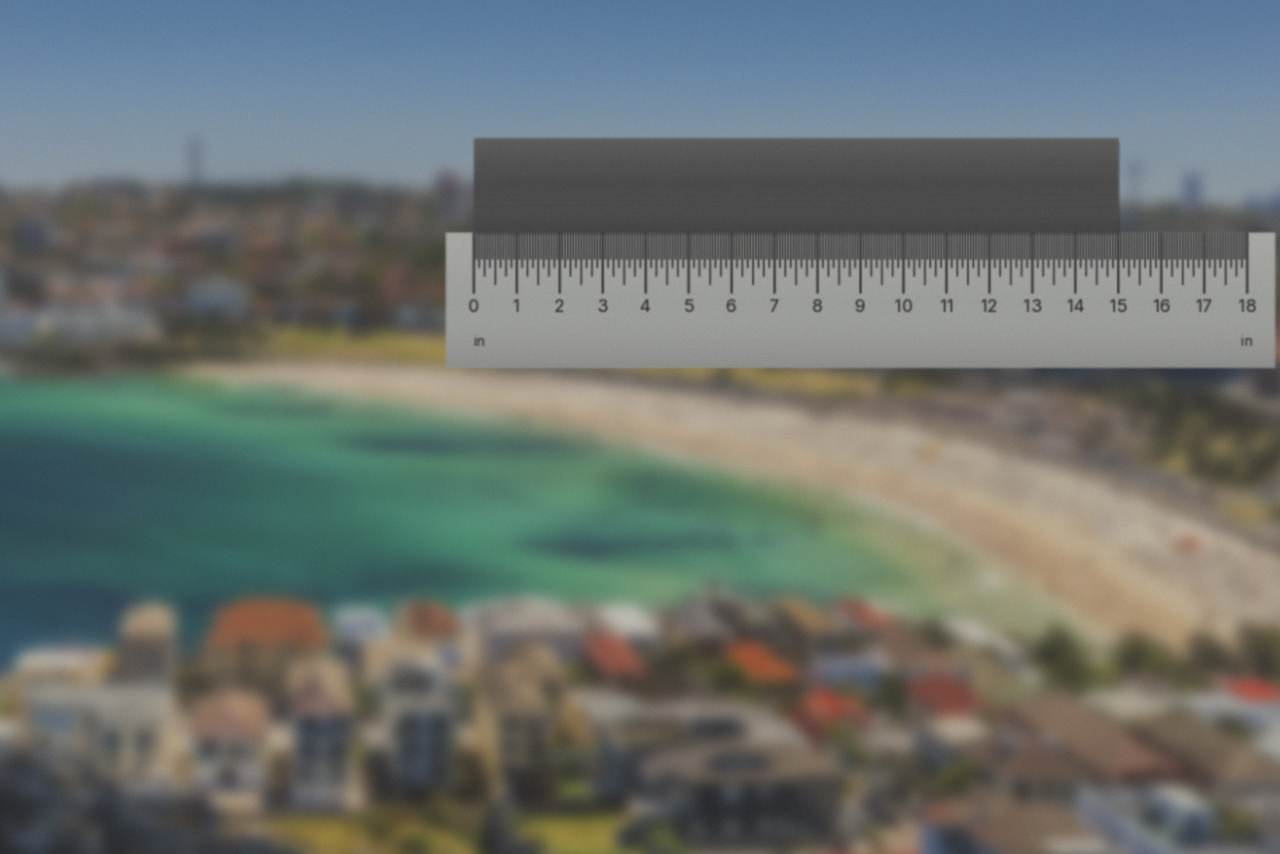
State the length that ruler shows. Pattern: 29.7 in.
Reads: 15 in
